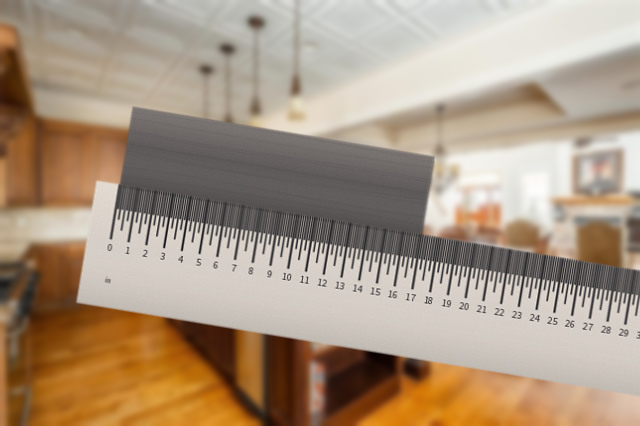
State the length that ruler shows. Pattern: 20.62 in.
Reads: 17 in
